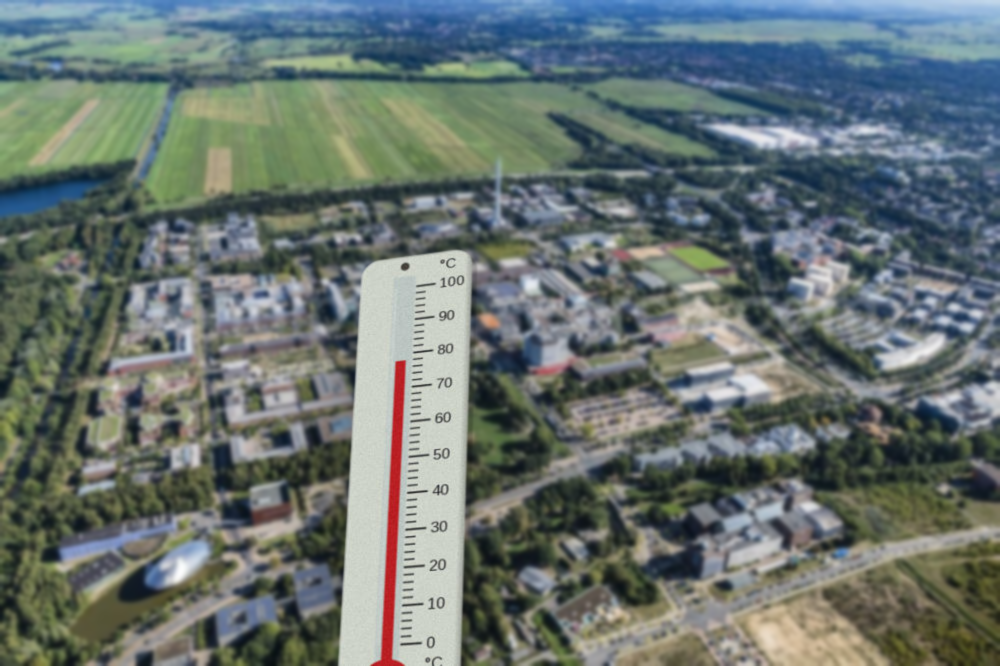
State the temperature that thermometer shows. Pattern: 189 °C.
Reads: 78 °C
